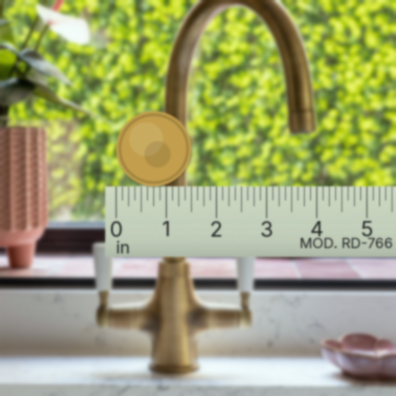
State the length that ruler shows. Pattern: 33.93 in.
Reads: 1.5 in
